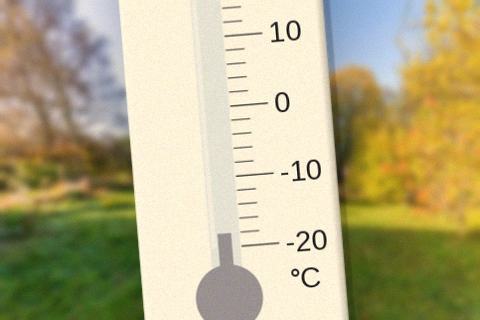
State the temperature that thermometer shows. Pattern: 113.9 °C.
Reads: -18 °C
